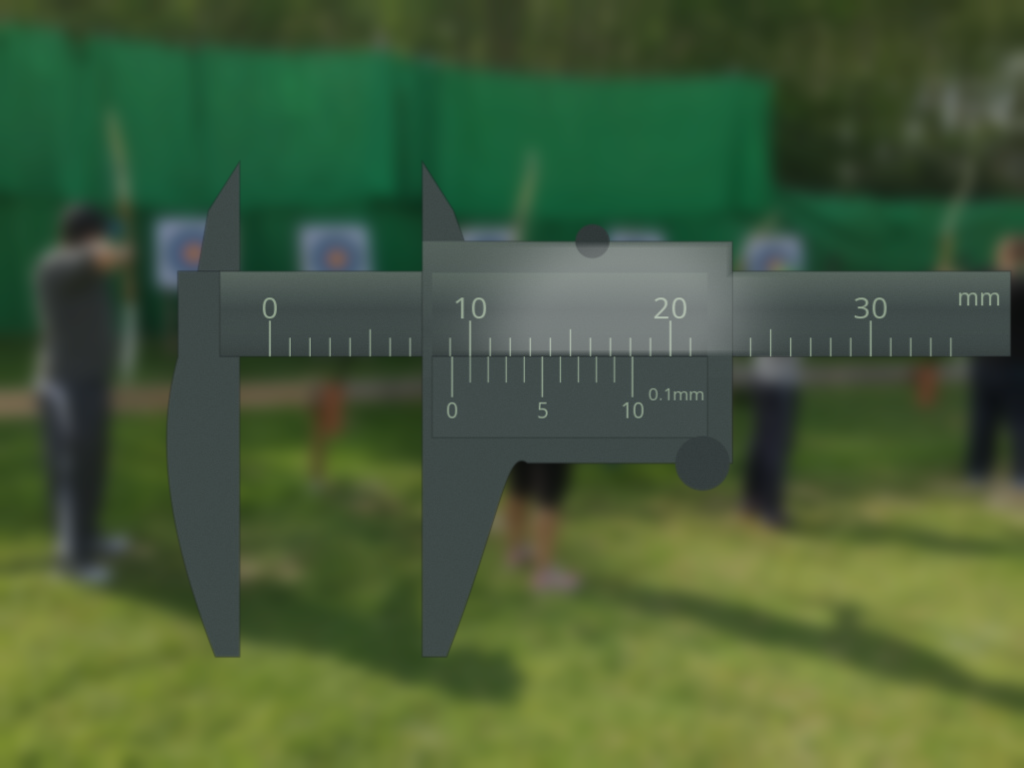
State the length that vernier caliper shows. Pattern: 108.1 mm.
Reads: 9.1 mm
